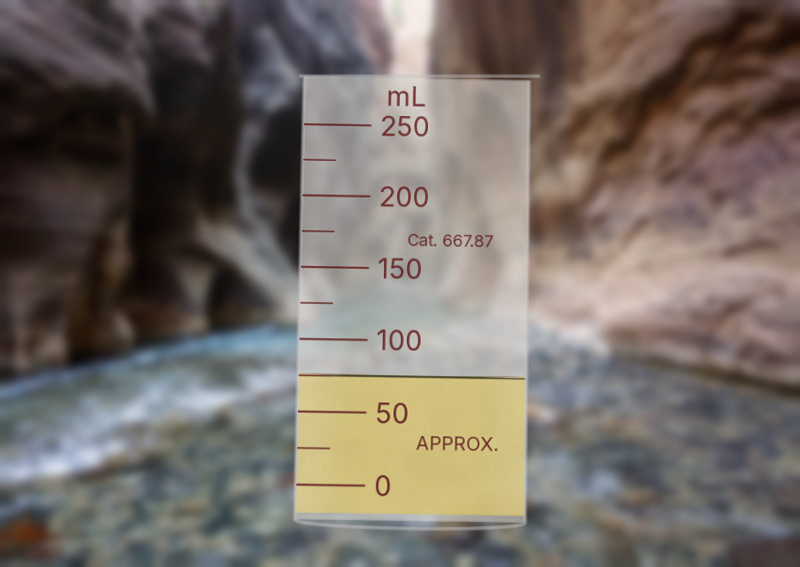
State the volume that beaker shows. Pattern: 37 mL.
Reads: 75 mL
